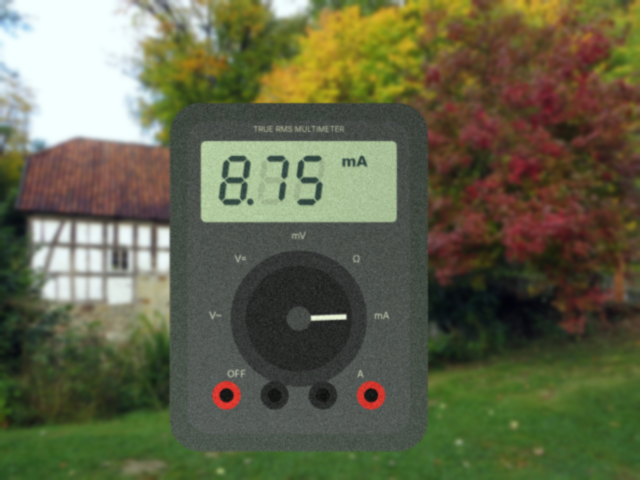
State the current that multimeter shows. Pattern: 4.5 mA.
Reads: 8.75 mA
